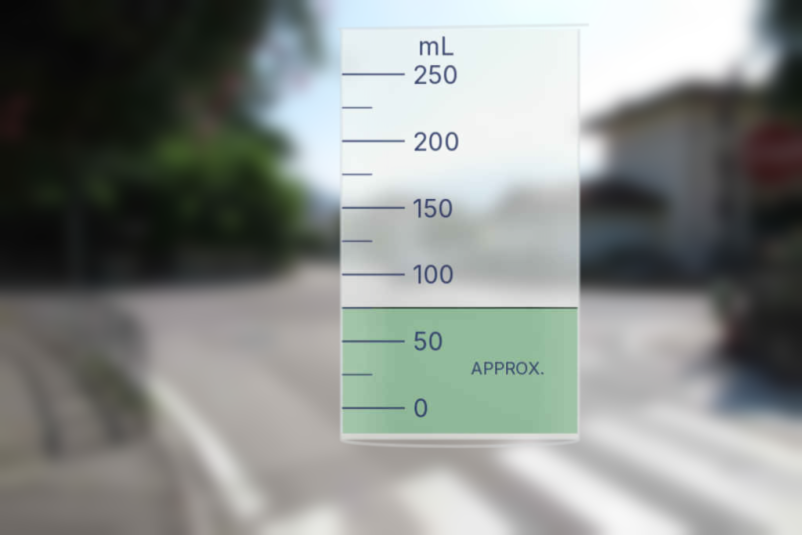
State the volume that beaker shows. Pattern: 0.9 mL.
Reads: 75 mL
